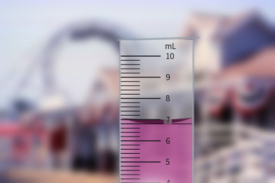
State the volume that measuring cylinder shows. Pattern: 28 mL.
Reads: 6.8 mL
